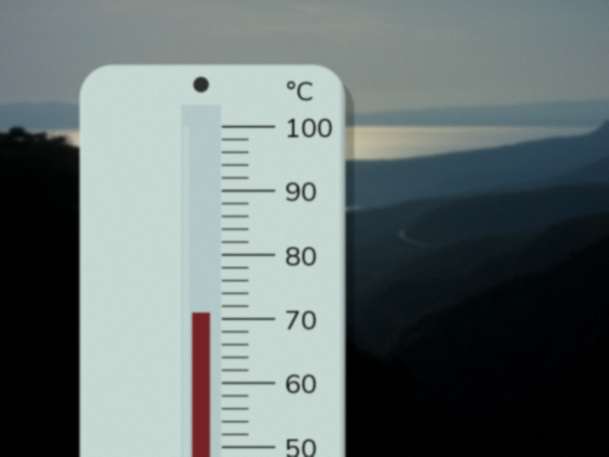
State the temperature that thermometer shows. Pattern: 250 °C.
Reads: 71 °C
